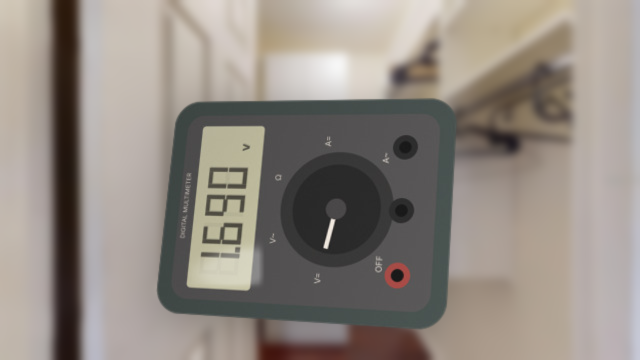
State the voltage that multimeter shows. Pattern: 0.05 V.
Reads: 1.690 V
